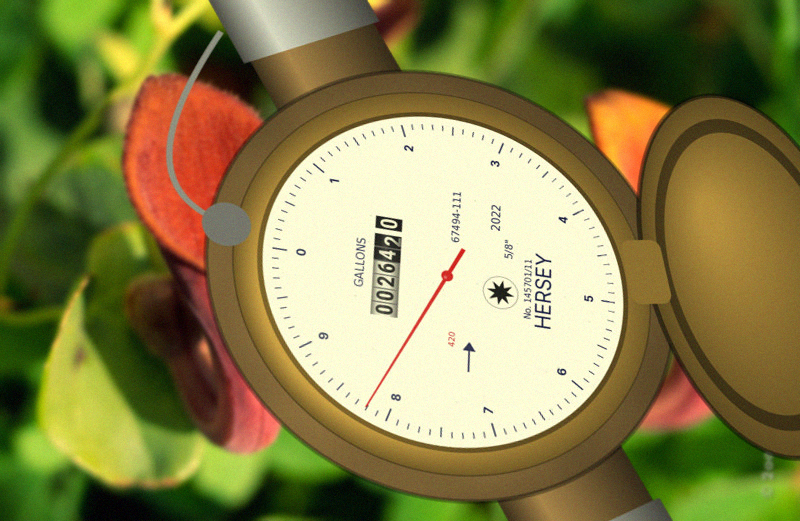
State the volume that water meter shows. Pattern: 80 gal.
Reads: 26418.2 gal
